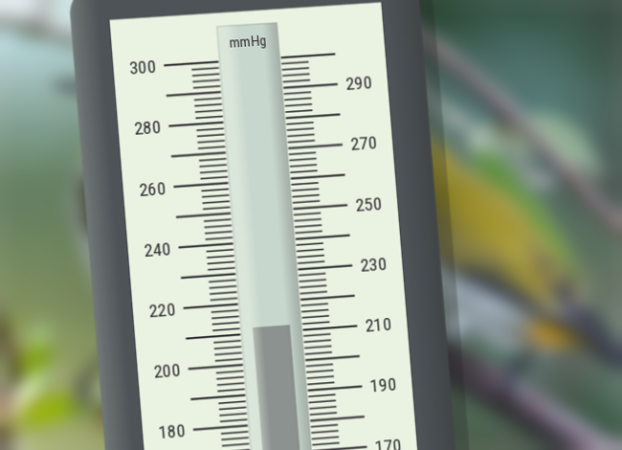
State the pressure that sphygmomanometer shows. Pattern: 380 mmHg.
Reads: 212 mmHg
